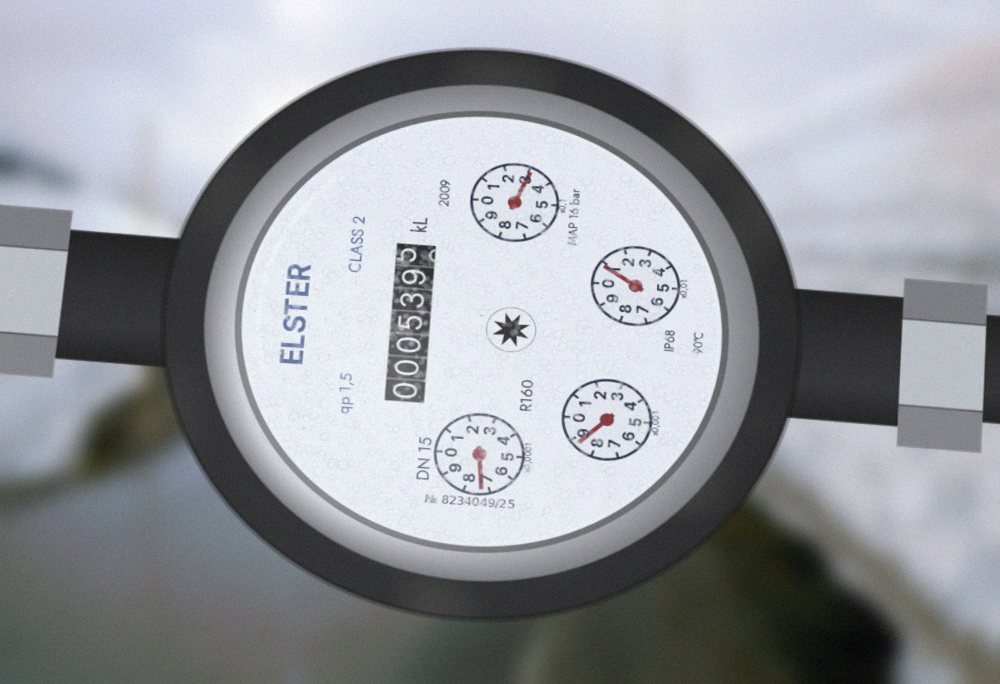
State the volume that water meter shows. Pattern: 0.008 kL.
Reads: 5395.3087 kL
